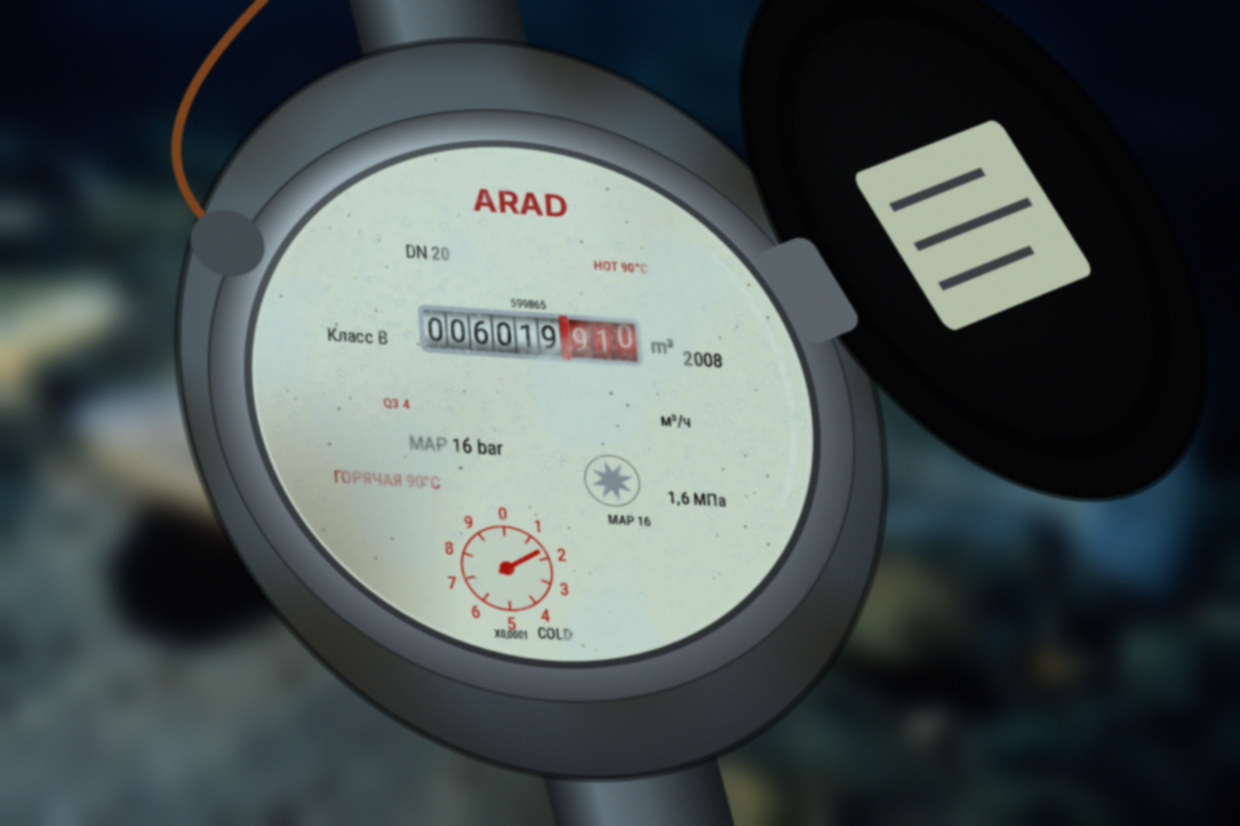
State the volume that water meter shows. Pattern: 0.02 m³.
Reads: 6019.9101 m³
